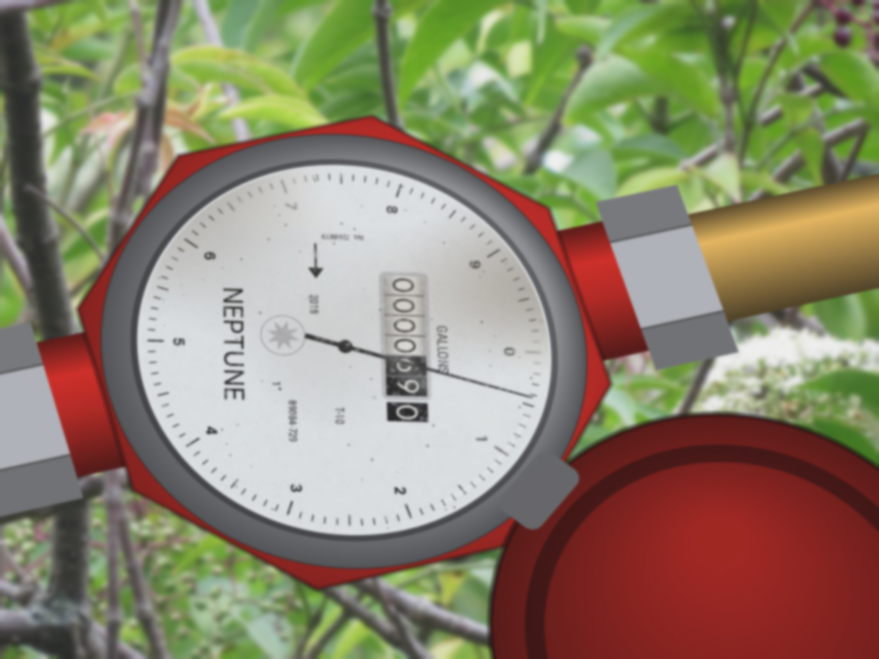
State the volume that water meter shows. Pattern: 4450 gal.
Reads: 690.4 gal
